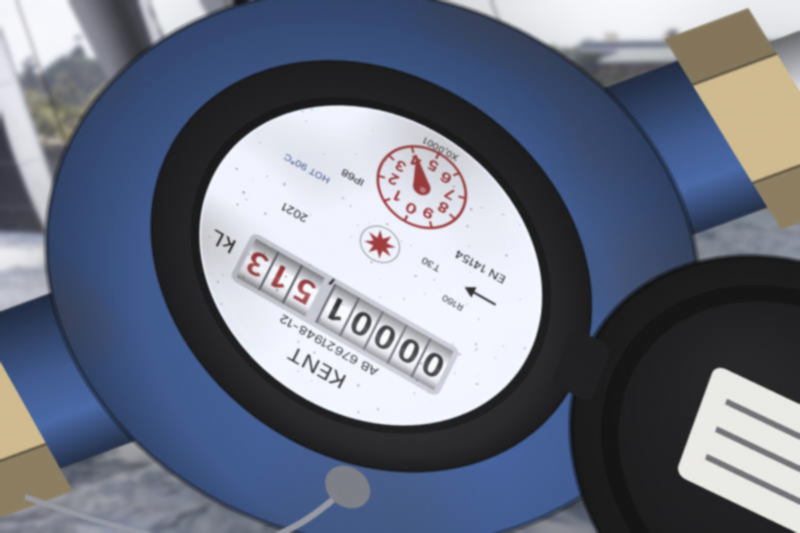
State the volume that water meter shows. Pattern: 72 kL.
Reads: 1.5134 kL
